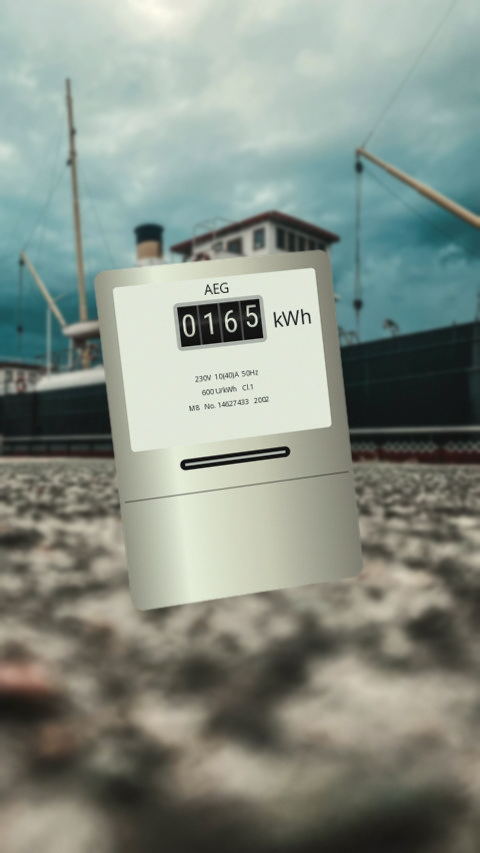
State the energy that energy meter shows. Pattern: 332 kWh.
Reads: 165 kWh
